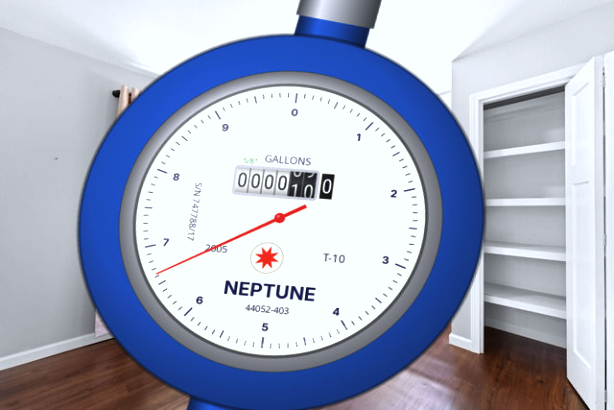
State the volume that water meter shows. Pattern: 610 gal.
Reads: 96.6 gal
